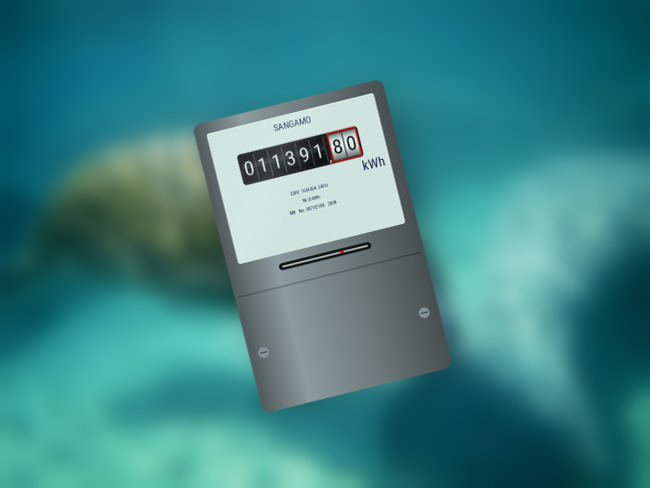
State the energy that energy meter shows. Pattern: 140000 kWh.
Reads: 11391.80 kWh
